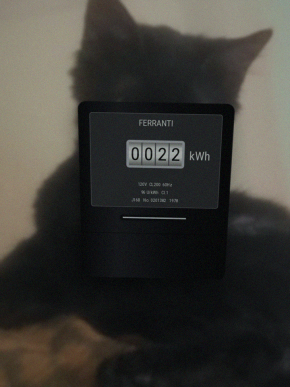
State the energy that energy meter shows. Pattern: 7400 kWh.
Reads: 22 kWh
